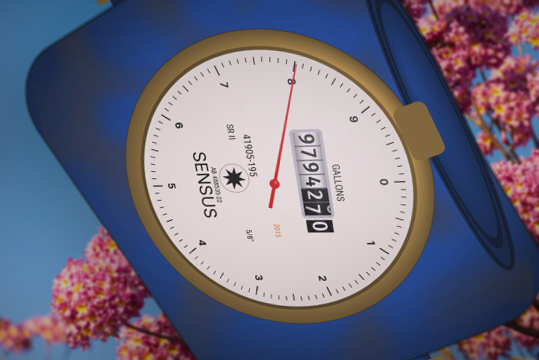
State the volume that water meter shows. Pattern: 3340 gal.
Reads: 9794268.0 gal
